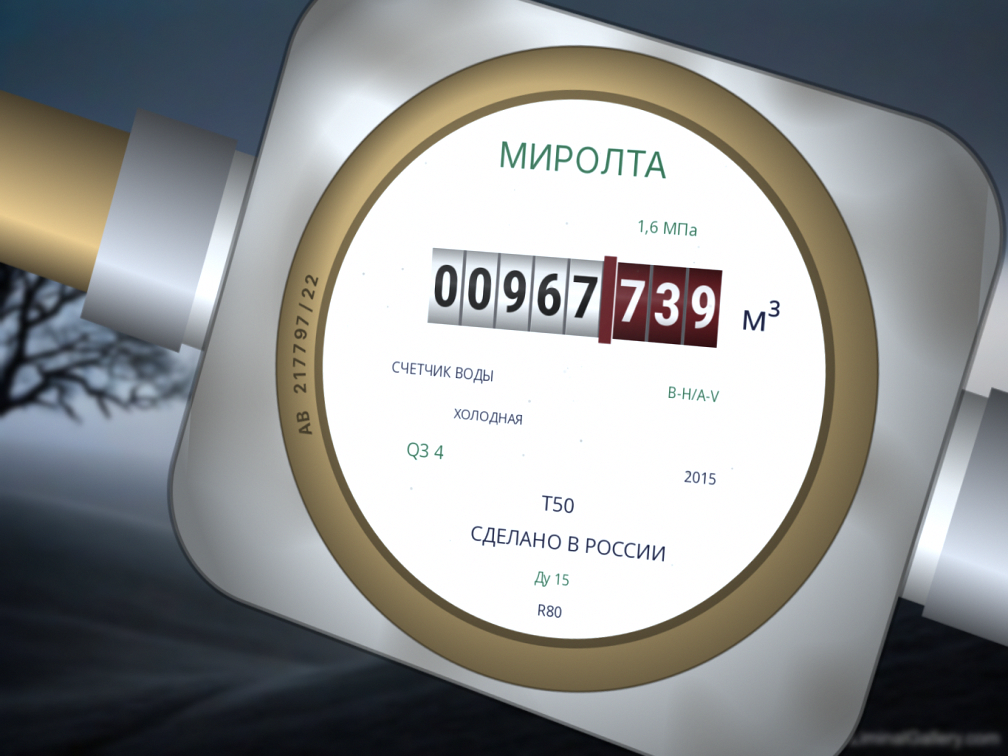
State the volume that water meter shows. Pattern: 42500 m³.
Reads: 967.739 m³
